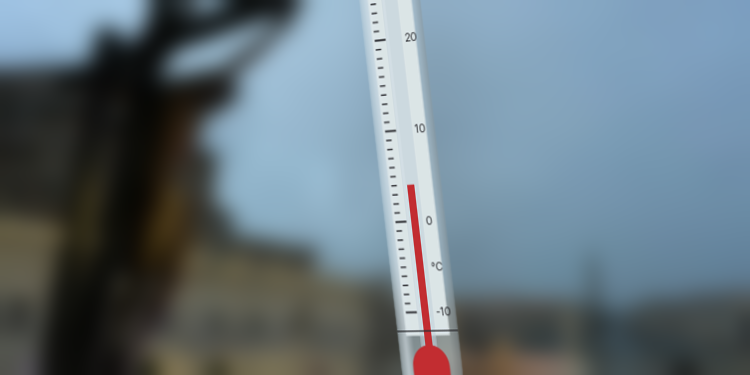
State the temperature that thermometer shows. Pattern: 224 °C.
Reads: 4 °C
